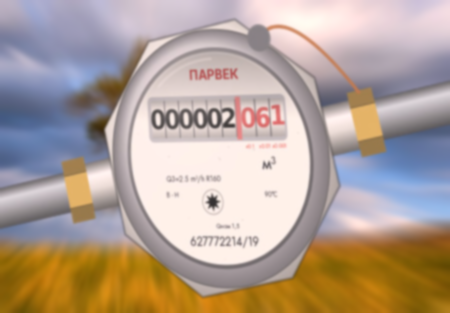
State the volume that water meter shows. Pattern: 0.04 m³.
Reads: 2.061 m³
